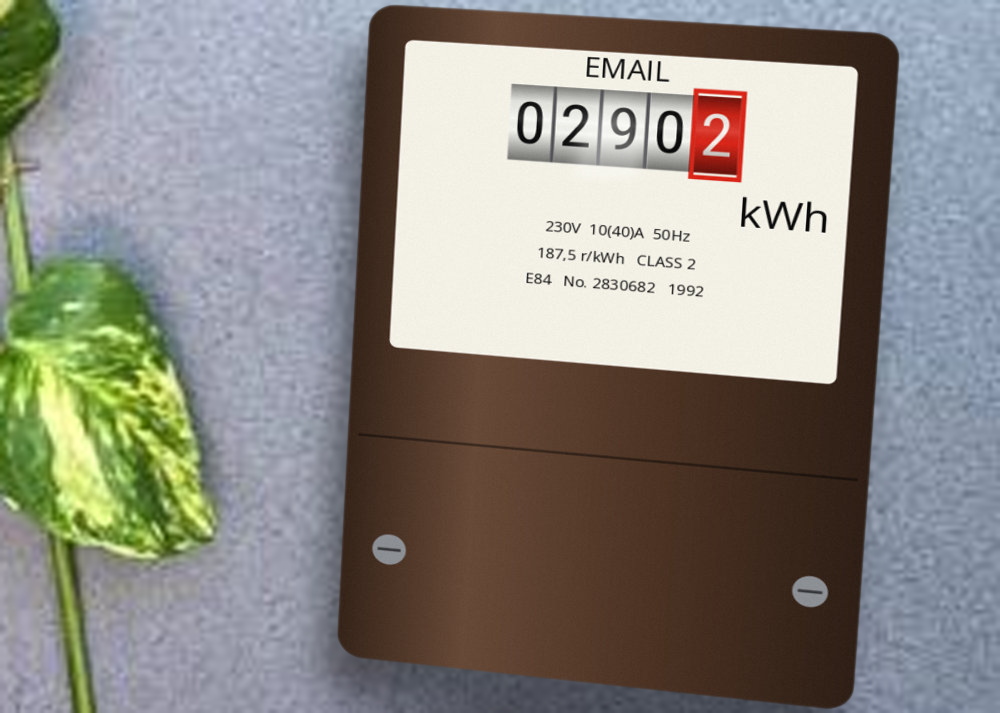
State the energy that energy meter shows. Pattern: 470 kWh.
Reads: 290.2 kWh
